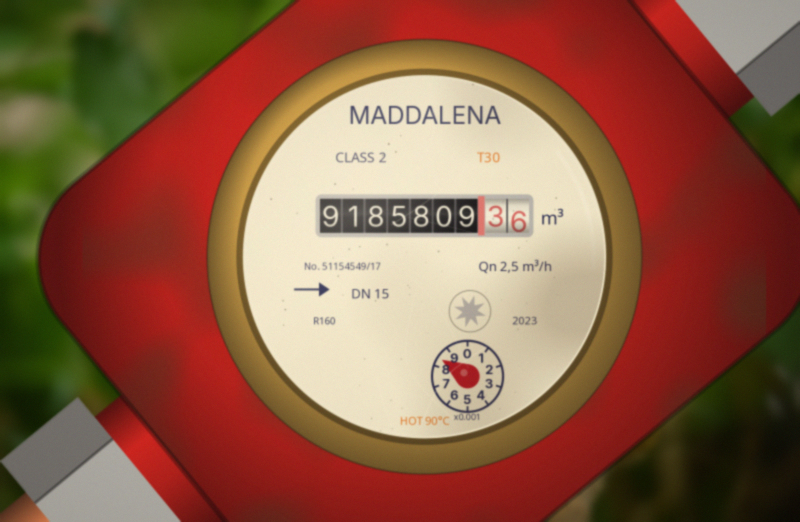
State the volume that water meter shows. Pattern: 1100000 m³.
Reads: 9185809.358 m³
